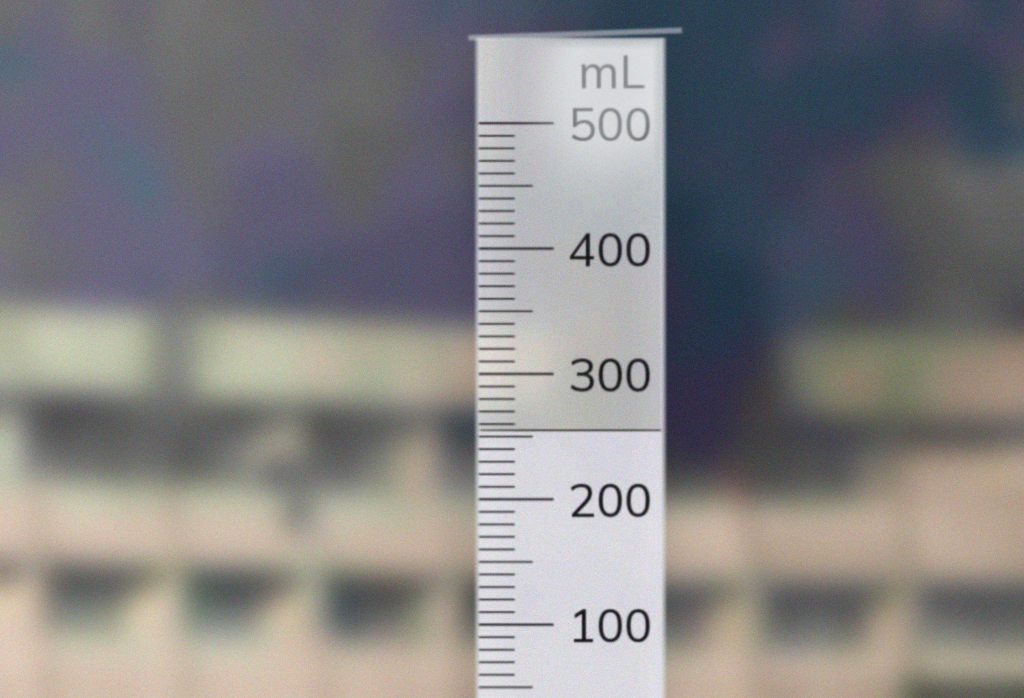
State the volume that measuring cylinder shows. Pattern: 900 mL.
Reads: 255 mL
